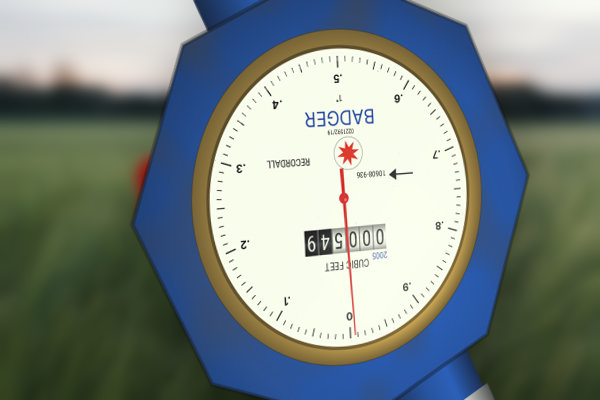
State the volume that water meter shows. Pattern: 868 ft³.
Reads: 548.99 ft³
